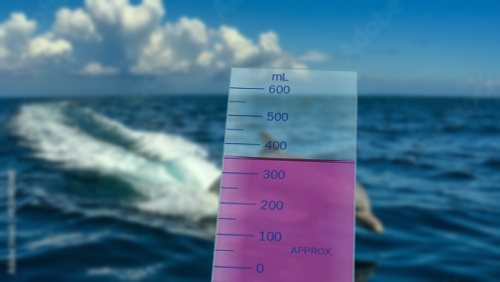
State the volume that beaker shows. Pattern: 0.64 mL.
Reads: 350 mL
